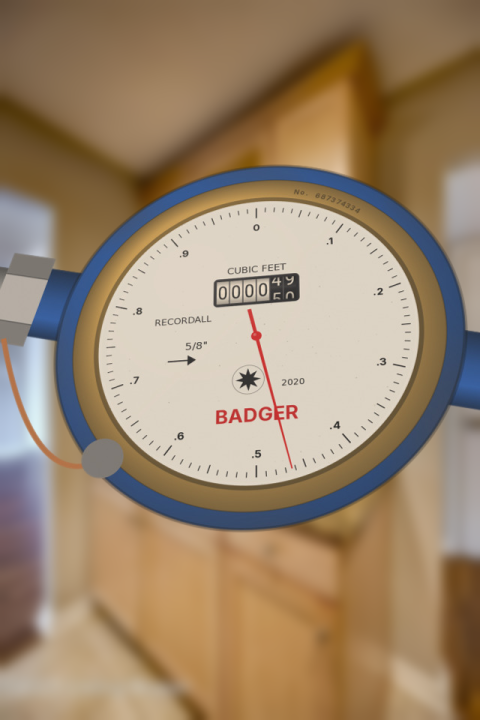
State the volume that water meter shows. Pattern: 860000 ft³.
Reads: 49.46 ft³
